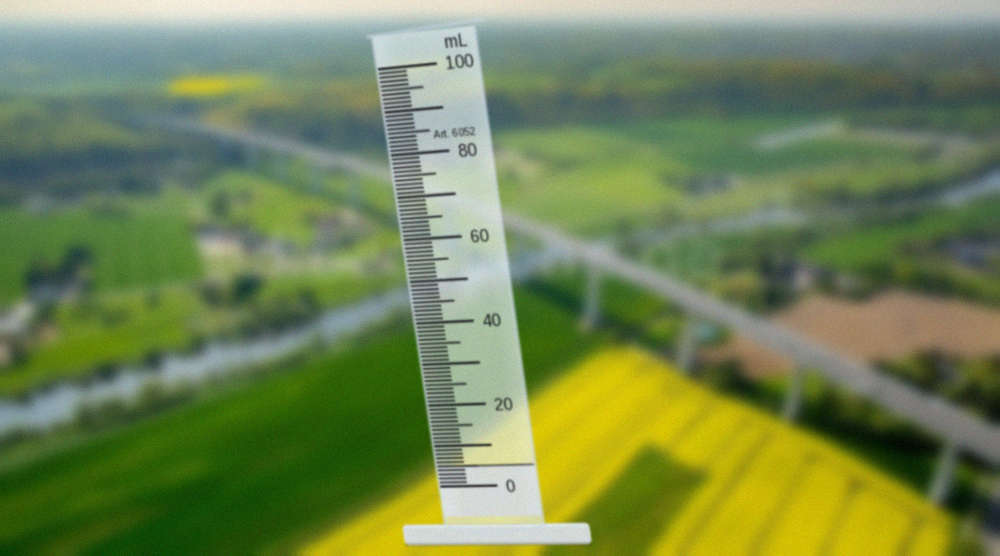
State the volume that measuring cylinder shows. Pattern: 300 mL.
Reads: 5 mL
